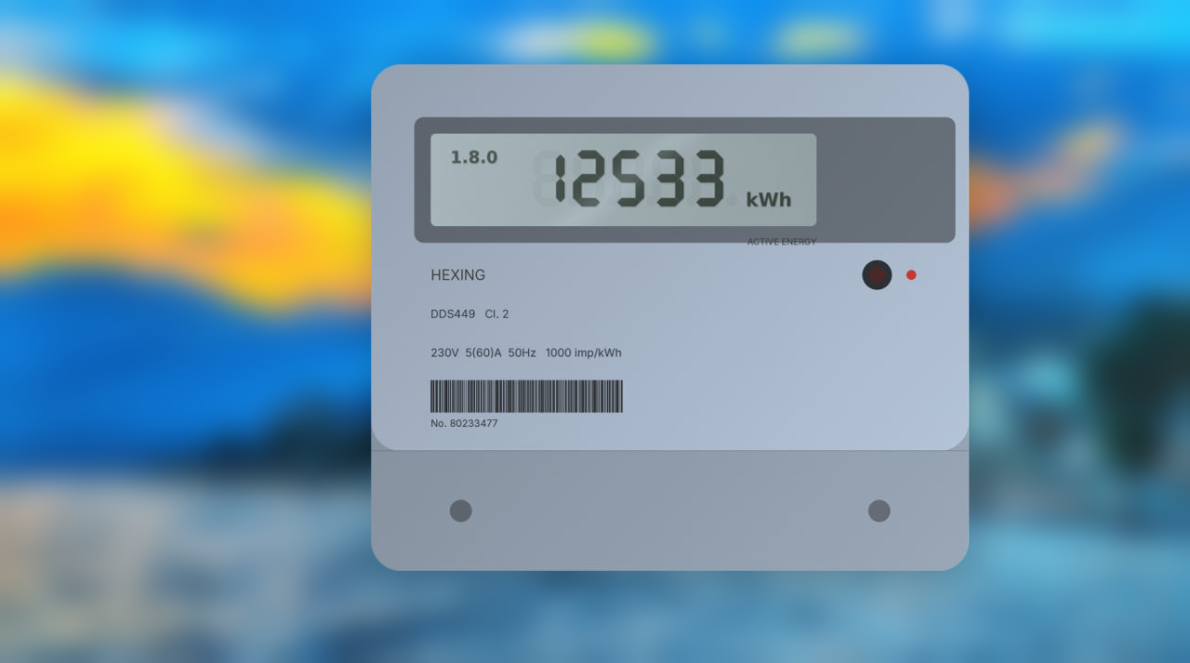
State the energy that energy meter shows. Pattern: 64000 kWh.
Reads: 12533 kWh
